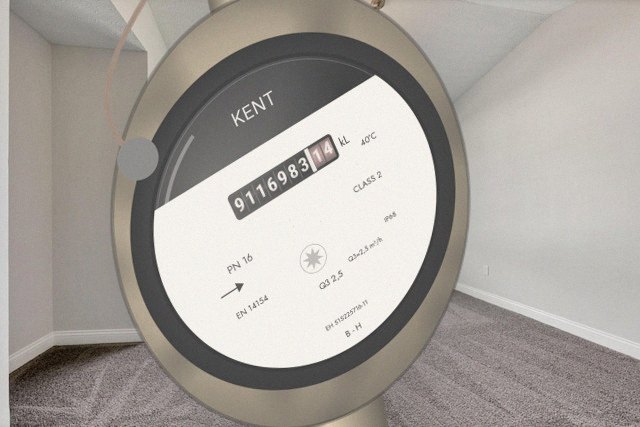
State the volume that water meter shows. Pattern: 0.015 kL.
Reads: 9116983.14 kL
